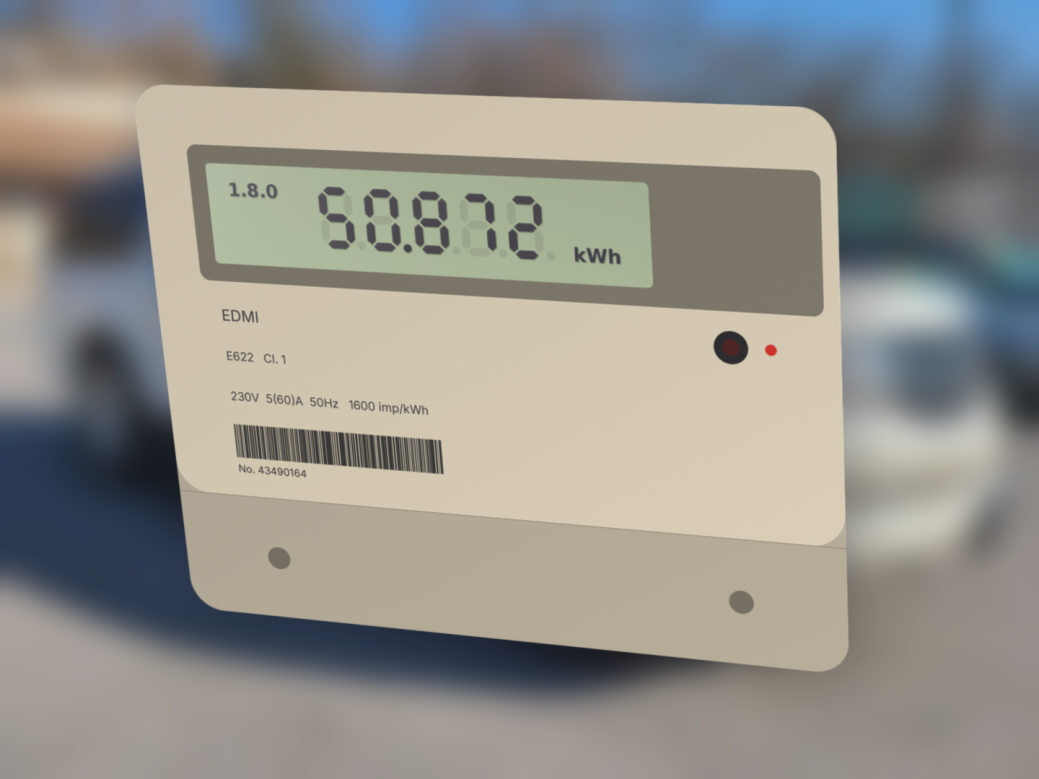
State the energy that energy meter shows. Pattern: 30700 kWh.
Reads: 50.872 kWh
